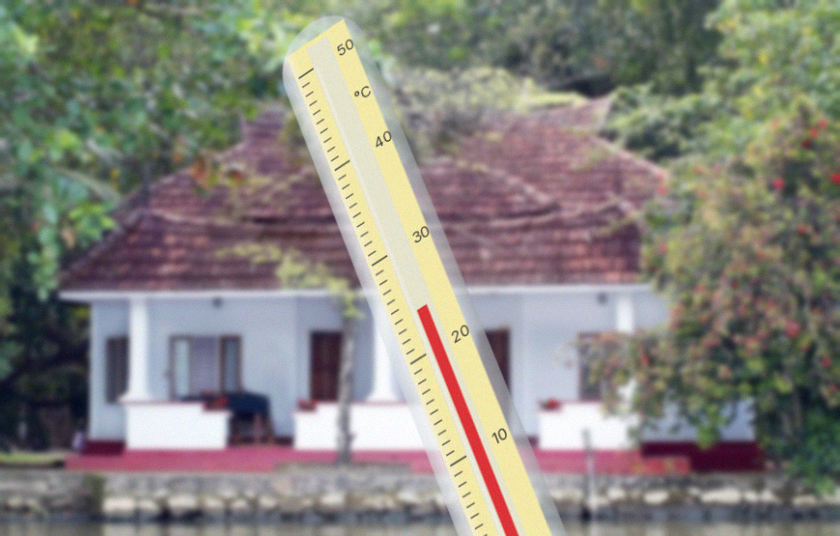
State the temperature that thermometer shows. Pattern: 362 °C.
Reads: 24 °C
